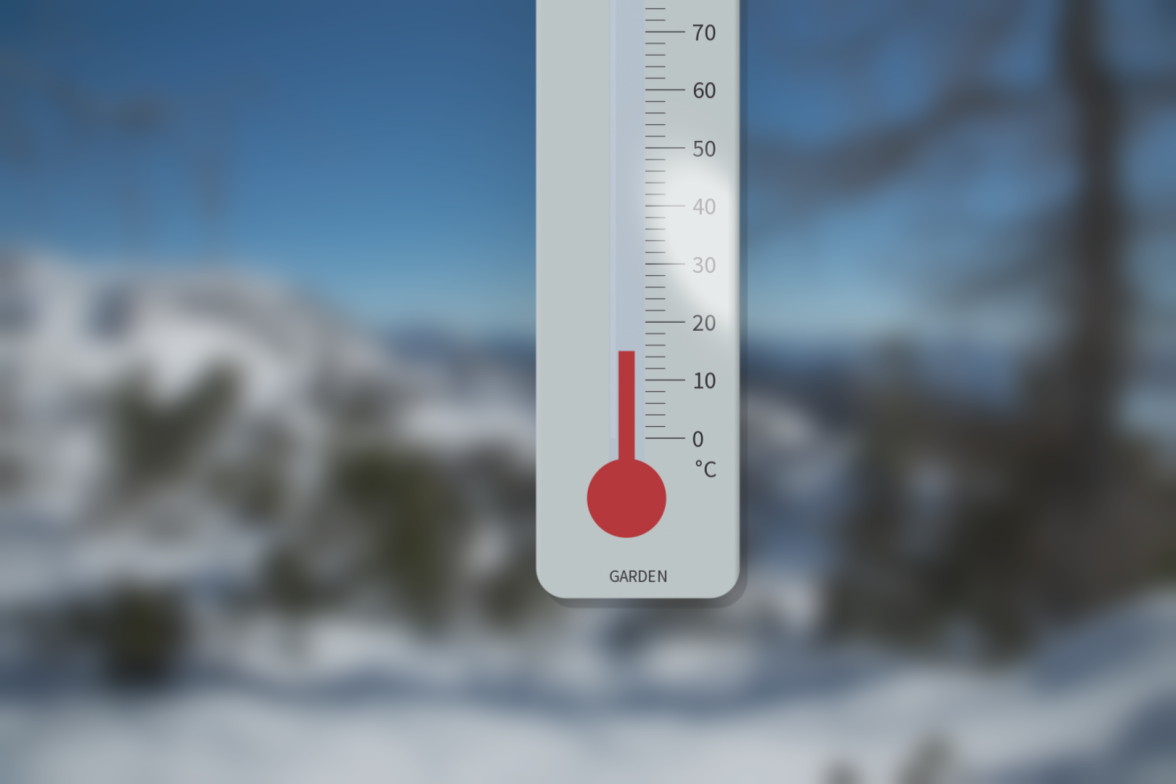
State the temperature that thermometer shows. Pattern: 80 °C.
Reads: 15 °C
